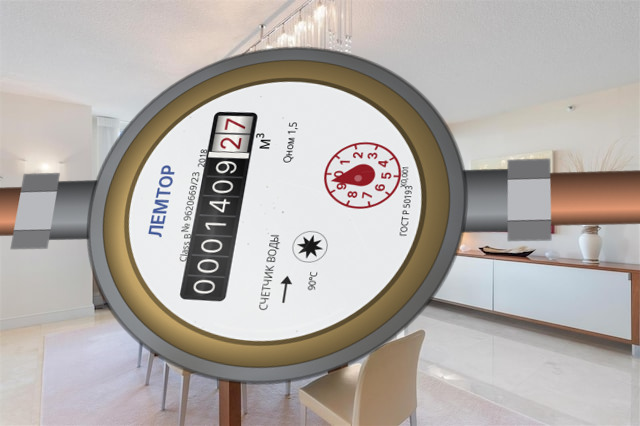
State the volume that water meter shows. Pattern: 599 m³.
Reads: 1409.269 m³
